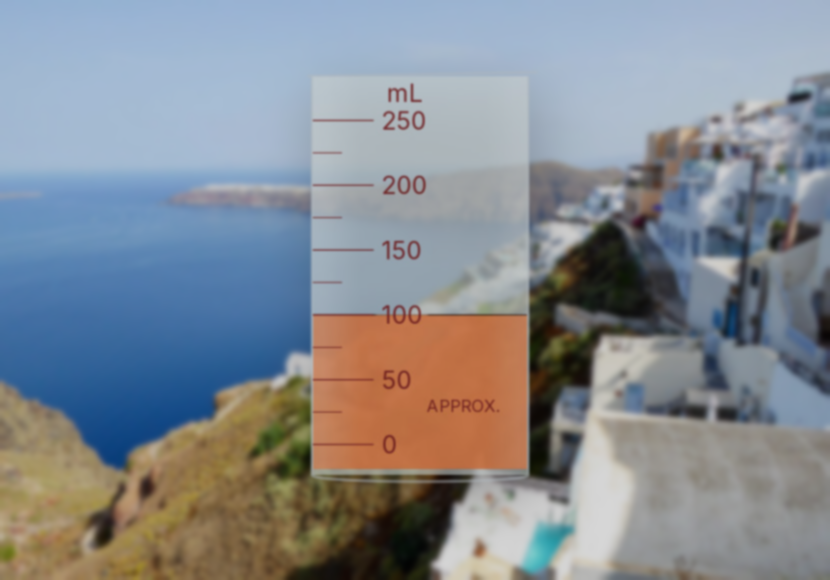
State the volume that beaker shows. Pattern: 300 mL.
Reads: 100 mL
